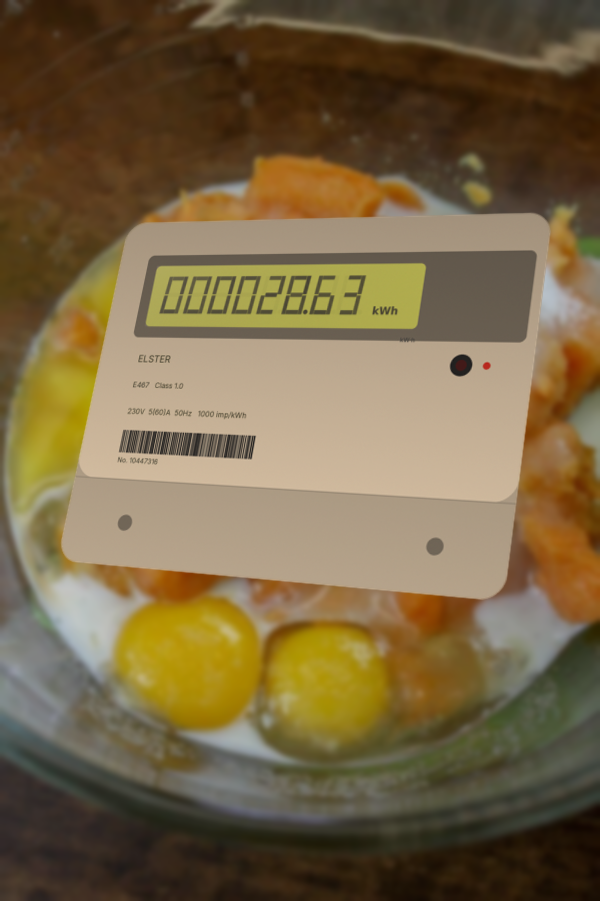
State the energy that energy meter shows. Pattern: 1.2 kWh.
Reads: 28.63 kWh
